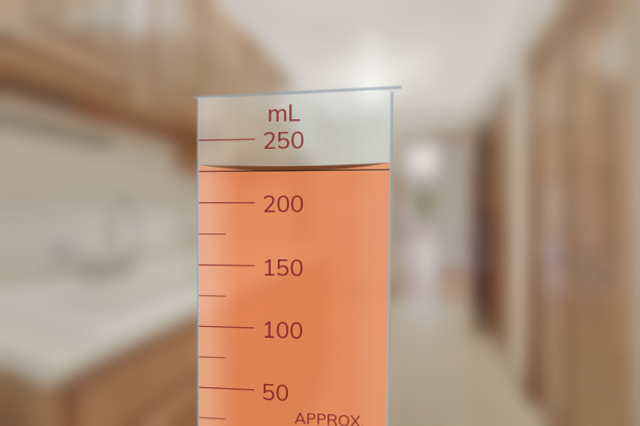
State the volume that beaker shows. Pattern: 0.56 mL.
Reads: 225 mL
